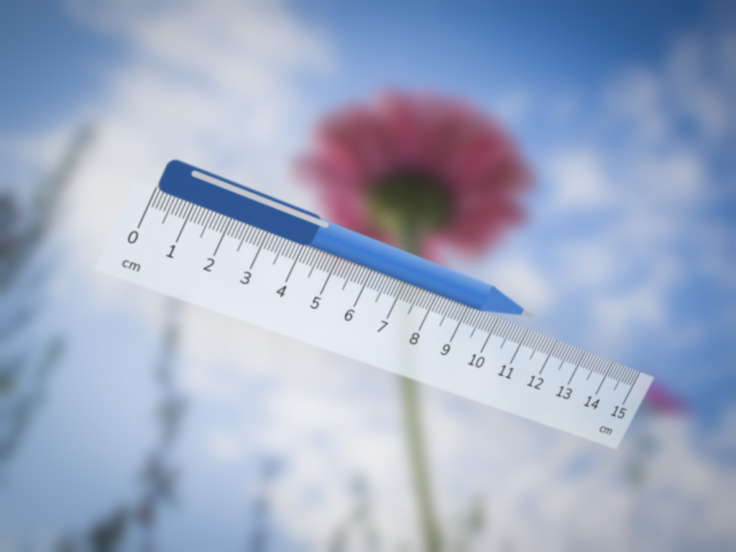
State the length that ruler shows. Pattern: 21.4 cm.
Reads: 11 cm
